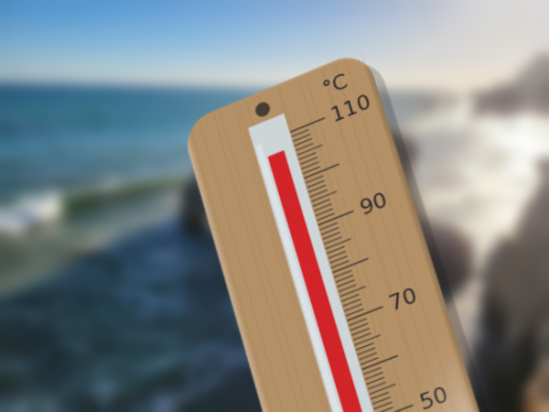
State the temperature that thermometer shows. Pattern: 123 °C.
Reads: 107 °C
